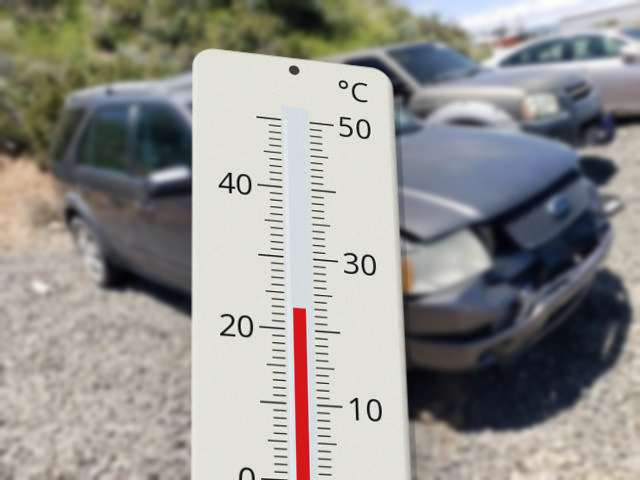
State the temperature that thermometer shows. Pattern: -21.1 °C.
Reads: 23 °C
